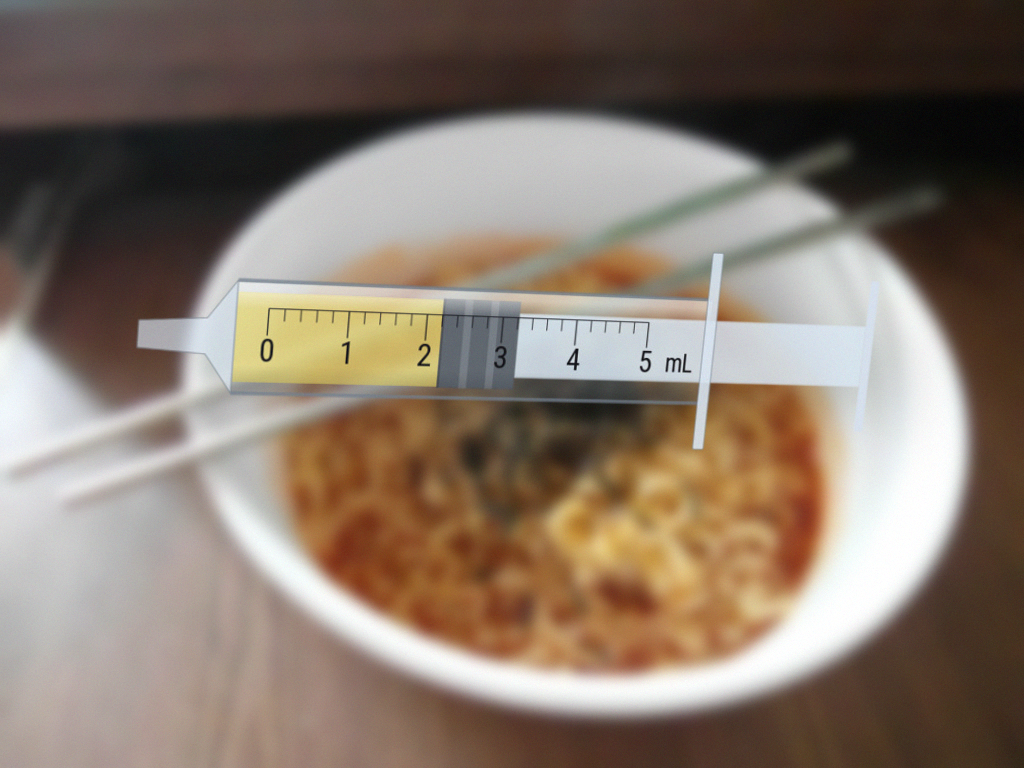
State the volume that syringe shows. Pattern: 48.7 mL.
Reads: 2.2 mL
